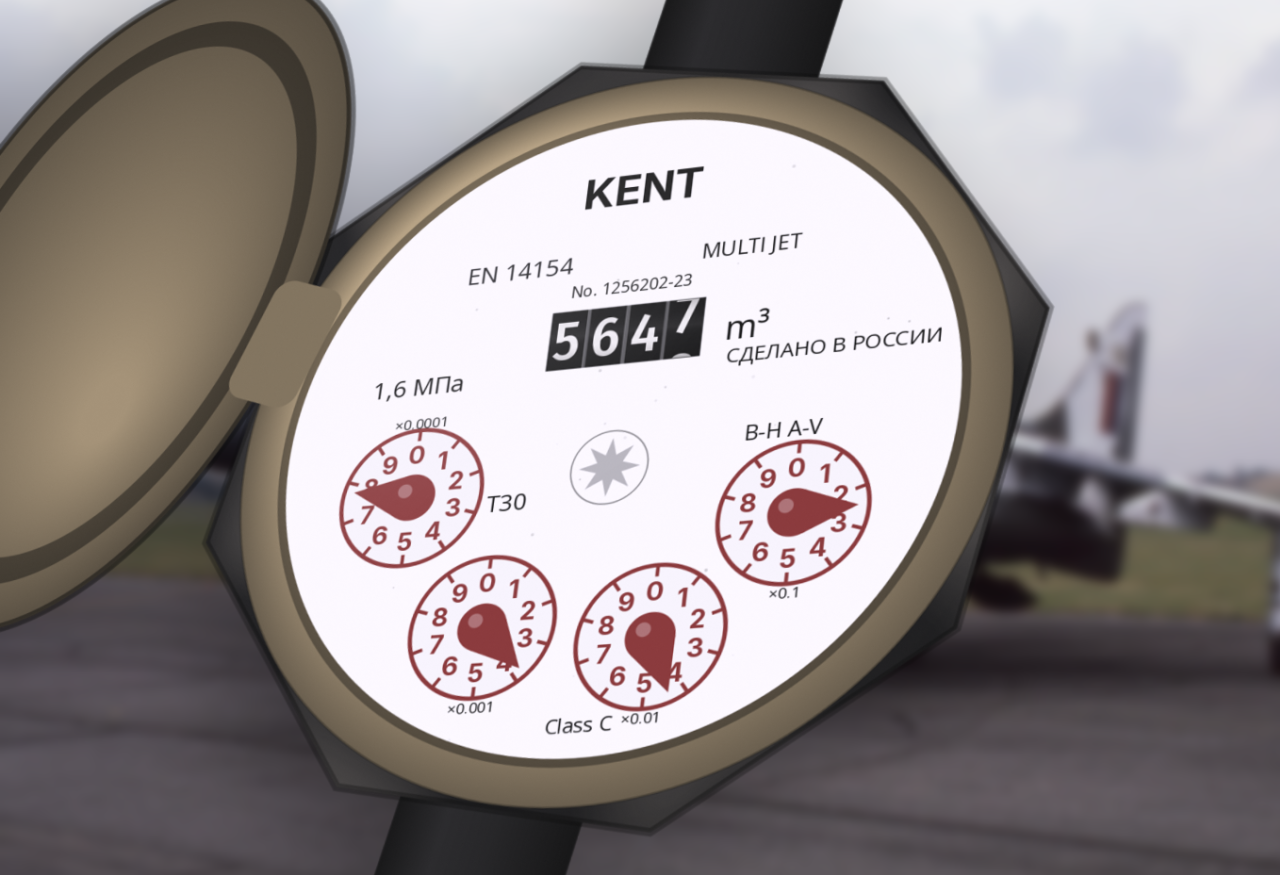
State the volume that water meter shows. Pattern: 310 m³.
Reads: 5647.2437 m³
